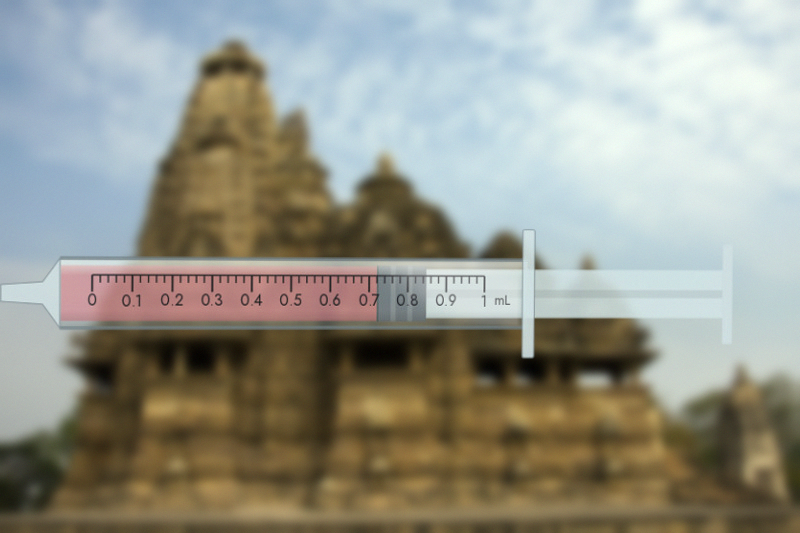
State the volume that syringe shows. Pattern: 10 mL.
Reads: 0.72 mL
